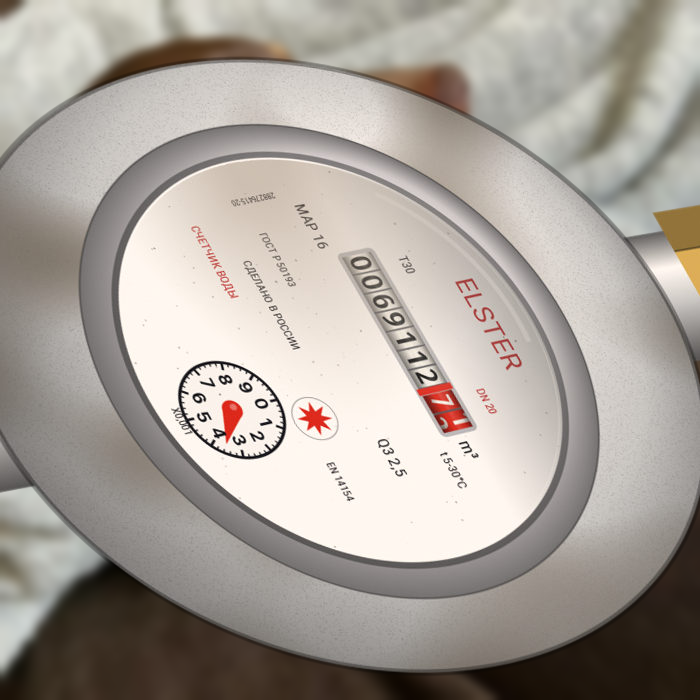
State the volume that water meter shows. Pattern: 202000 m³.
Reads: 69112.713 m³
